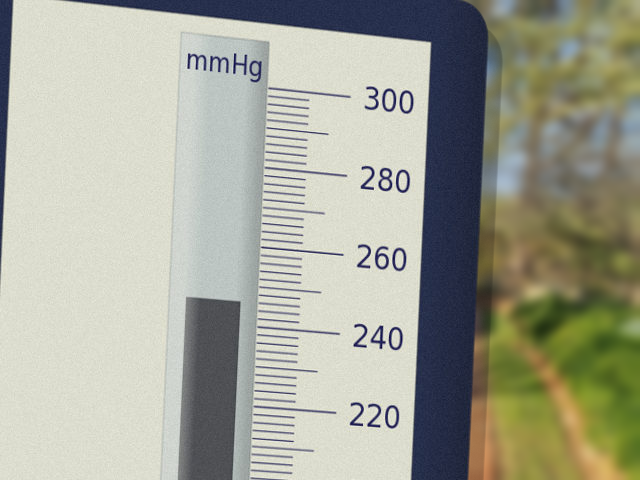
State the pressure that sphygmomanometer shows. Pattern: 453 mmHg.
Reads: 246 mmHg
